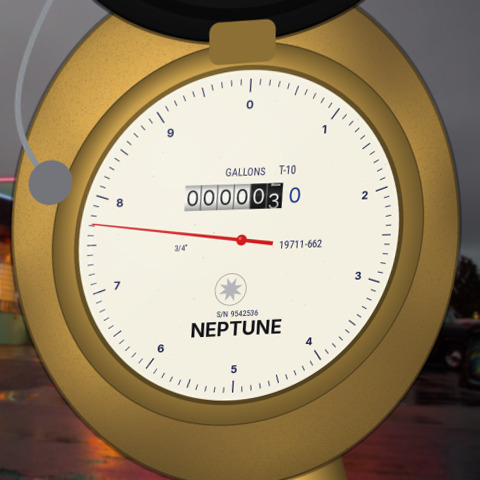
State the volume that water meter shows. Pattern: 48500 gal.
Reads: 27.7 gal
